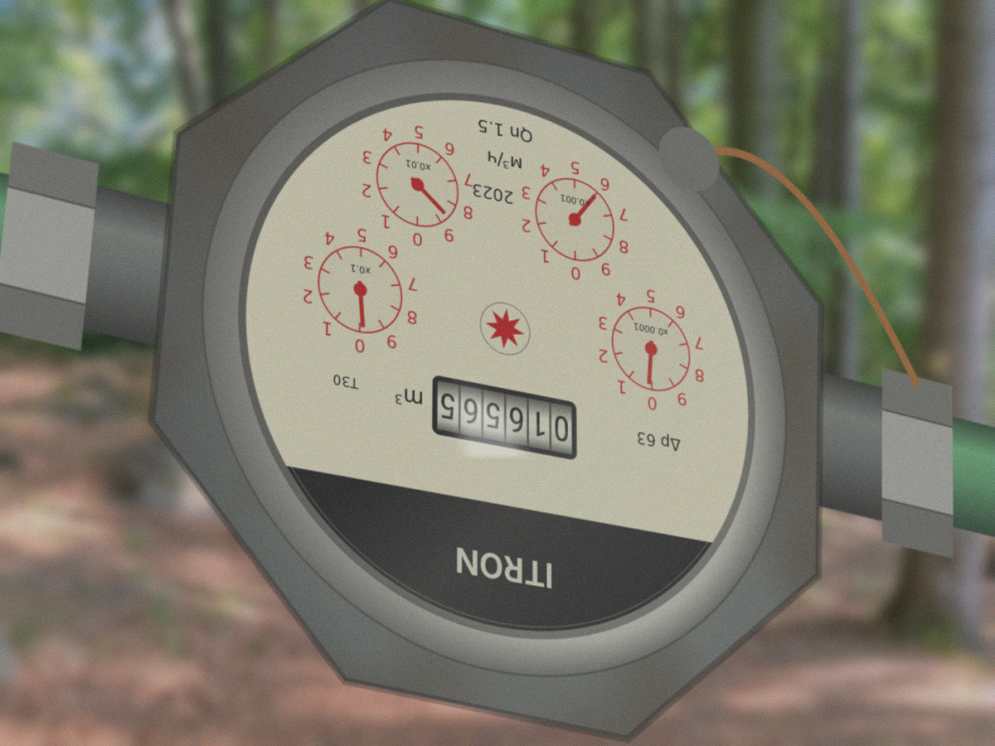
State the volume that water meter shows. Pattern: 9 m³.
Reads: 16564.9860 m³
